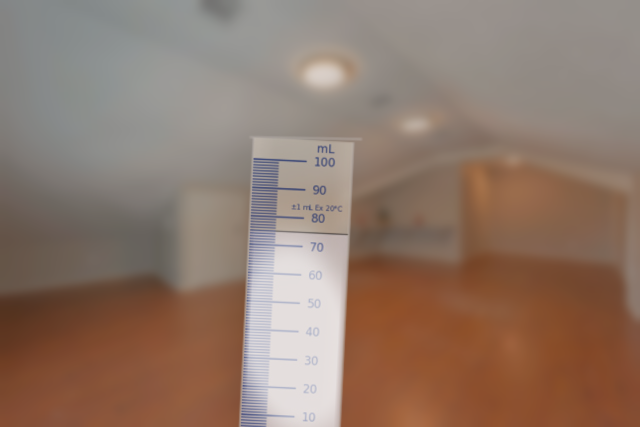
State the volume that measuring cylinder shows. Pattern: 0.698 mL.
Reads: 75 mL
